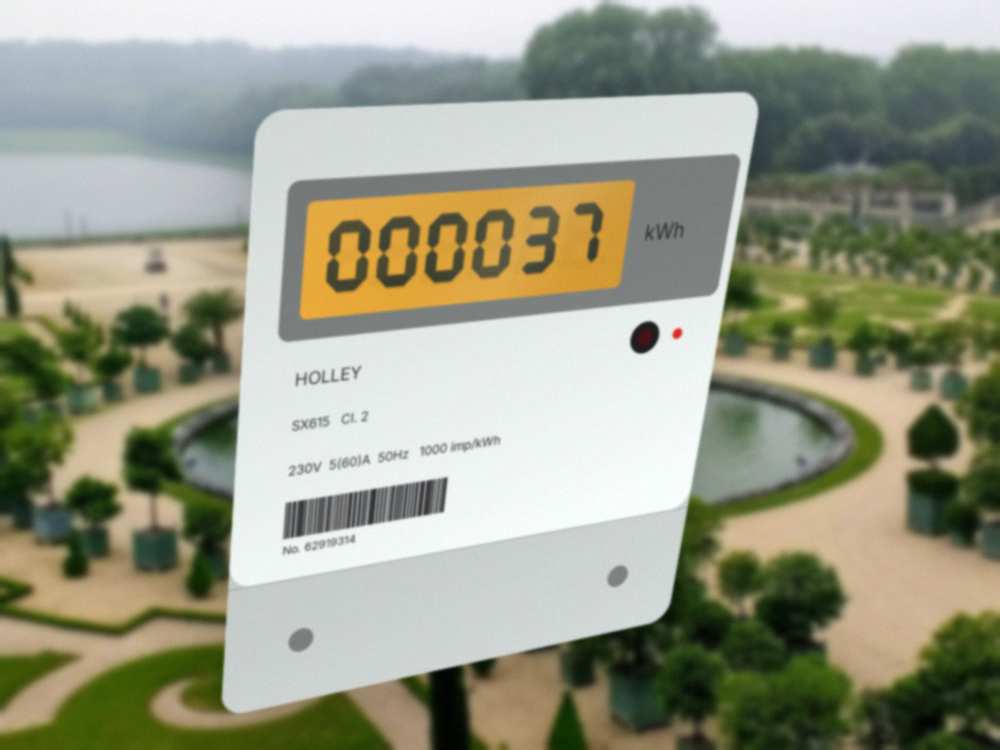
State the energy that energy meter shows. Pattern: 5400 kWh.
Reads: 37 kWh
